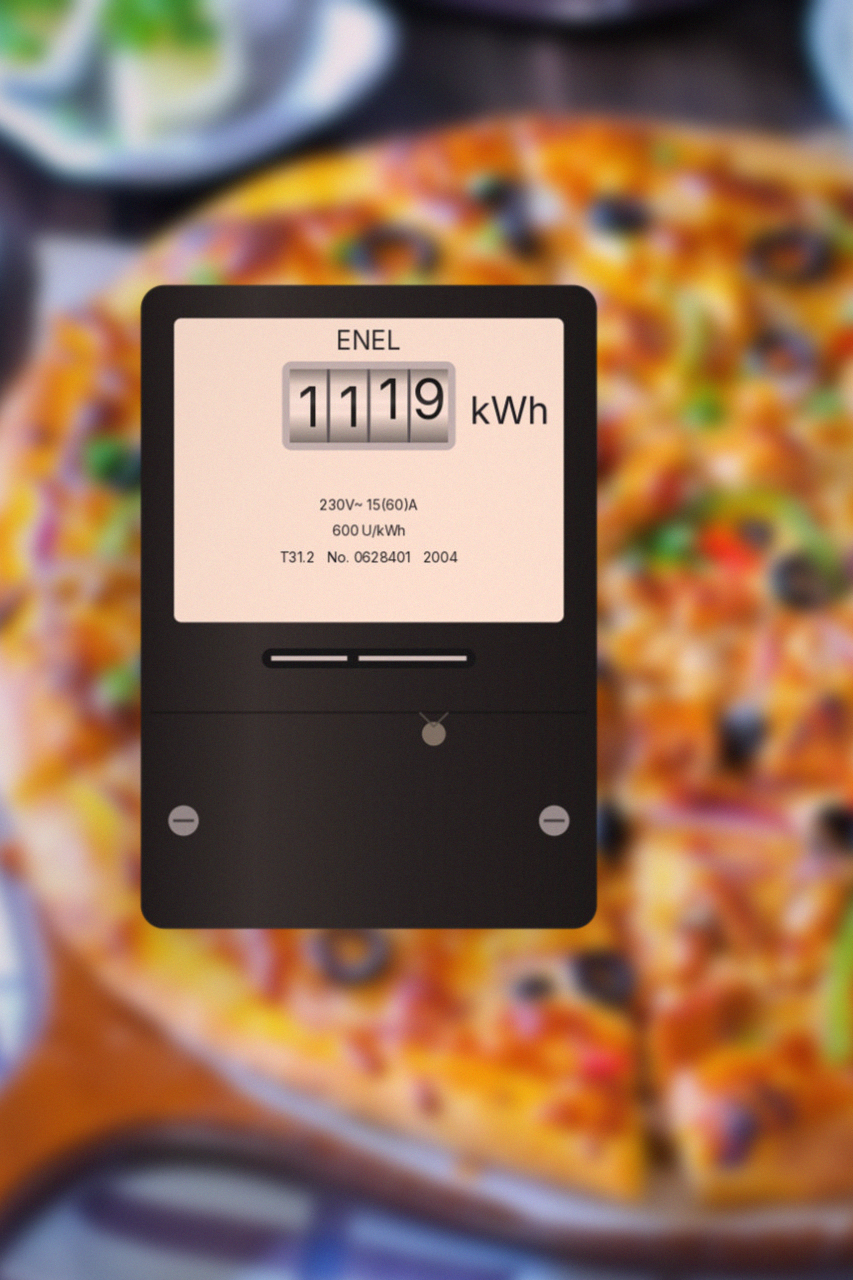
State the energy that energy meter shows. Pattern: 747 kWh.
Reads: 1119 kWh
